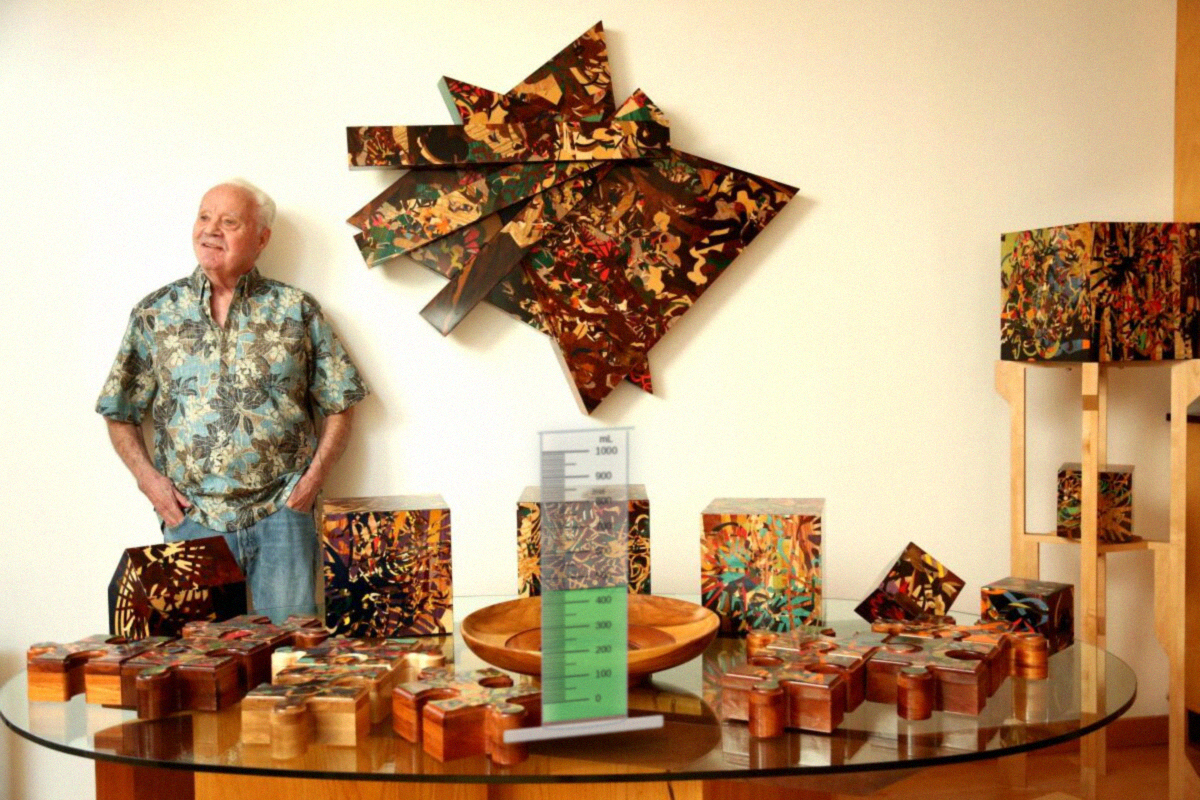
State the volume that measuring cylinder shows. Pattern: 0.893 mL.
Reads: 450 mL
